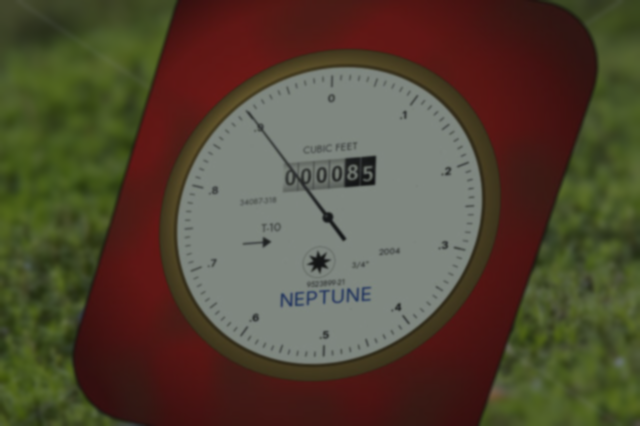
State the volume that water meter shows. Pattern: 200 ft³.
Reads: 84.90 ft³
